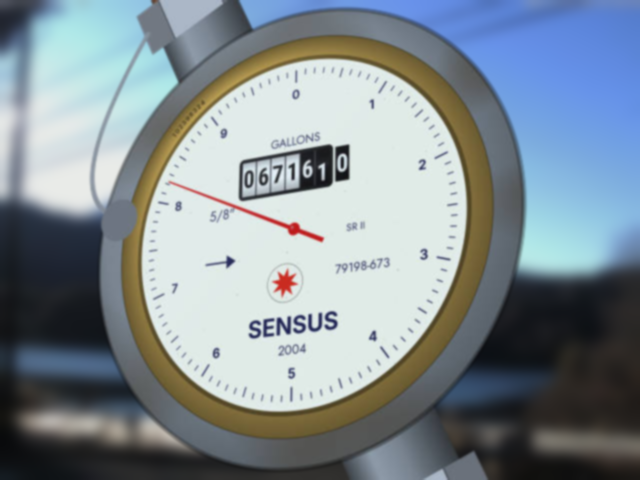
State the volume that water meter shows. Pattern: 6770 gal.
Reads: 671608.2 gal
